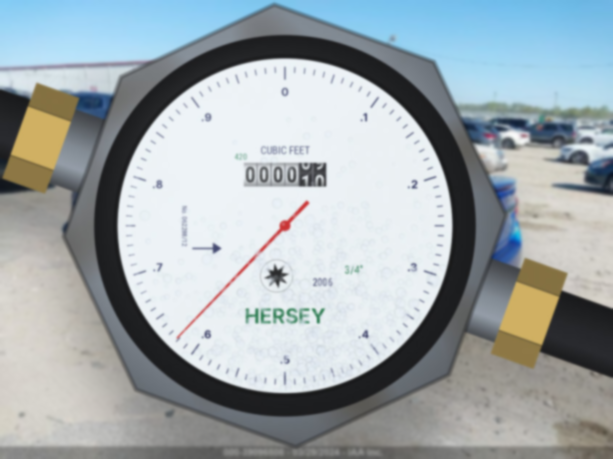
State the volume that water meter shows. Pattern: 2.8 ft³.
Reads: 9.62 ft³
